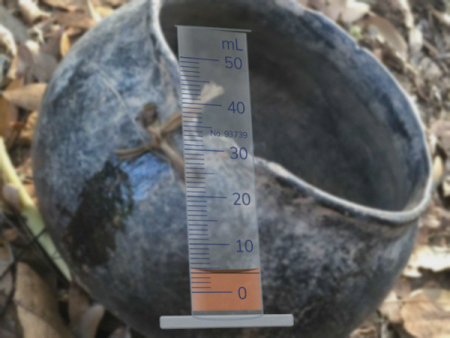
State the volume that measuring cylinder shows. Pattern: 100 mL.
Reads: 4 mL
